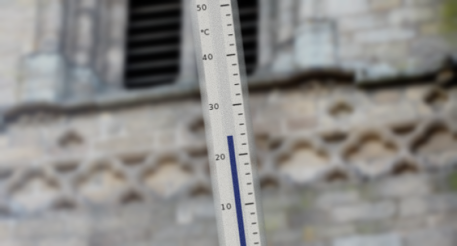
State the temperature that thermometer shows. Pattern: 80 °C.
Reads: 24 °C
